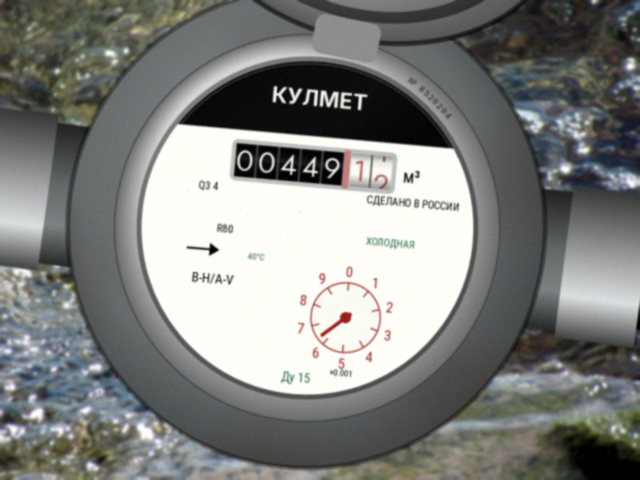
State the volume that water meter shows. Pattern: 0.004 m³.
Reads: 449.116 m³
